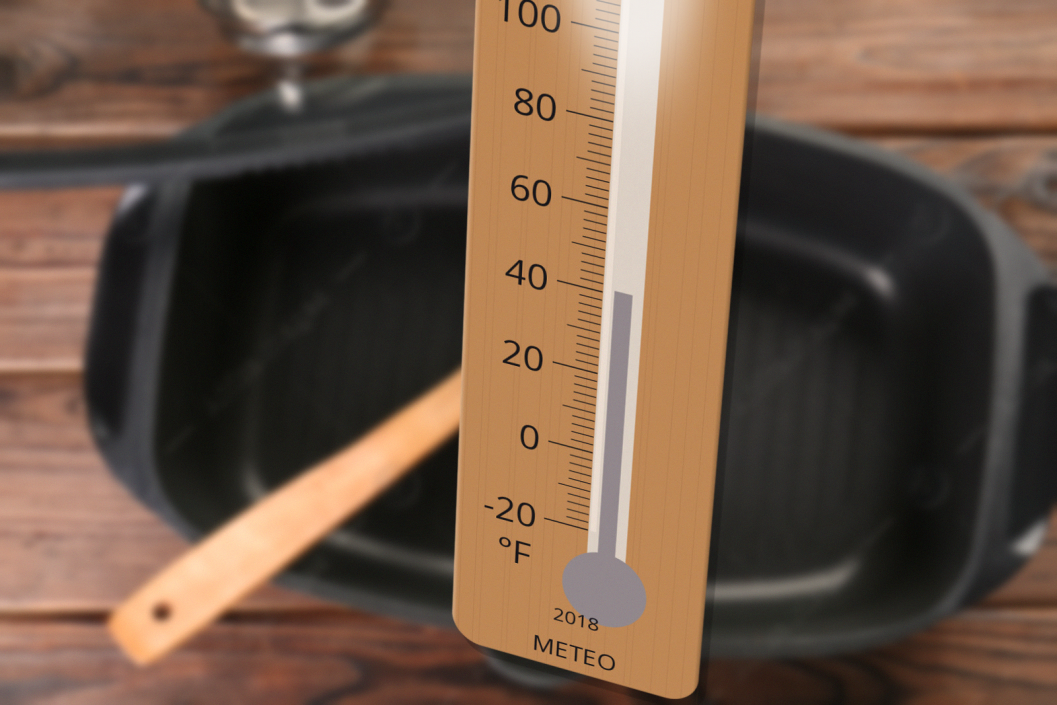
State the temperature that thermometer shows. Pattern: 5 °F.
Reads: 41 °F
